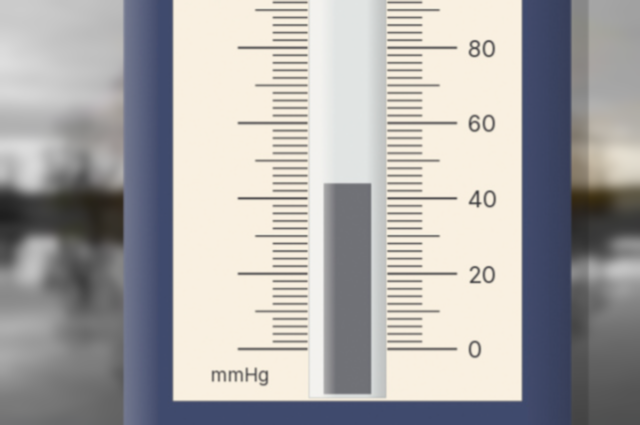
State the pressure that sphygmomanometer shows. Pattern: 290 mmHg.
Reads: 44 mmHg
